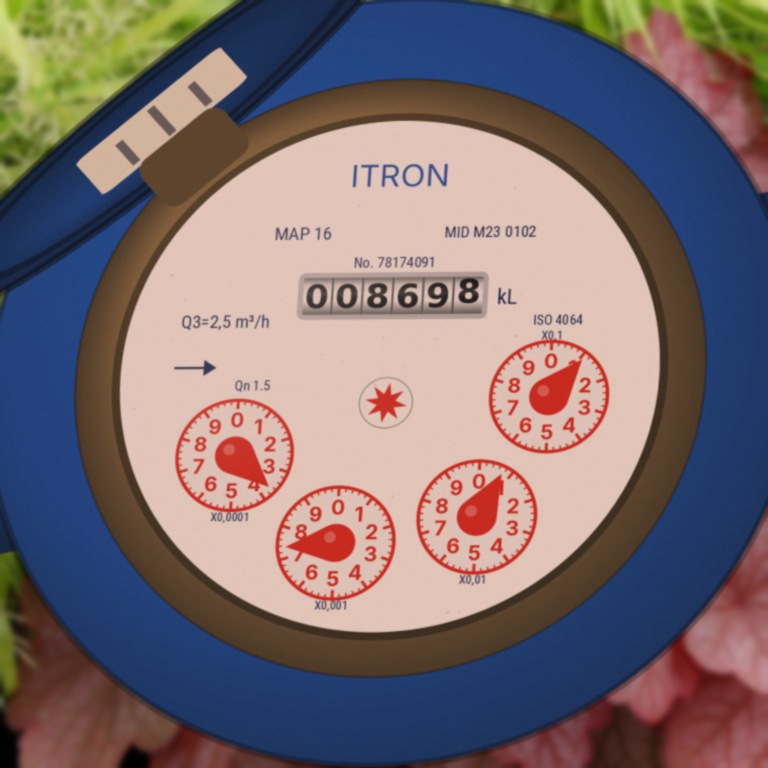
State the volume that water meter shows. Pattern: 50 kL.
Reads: 8698.1073 kL
